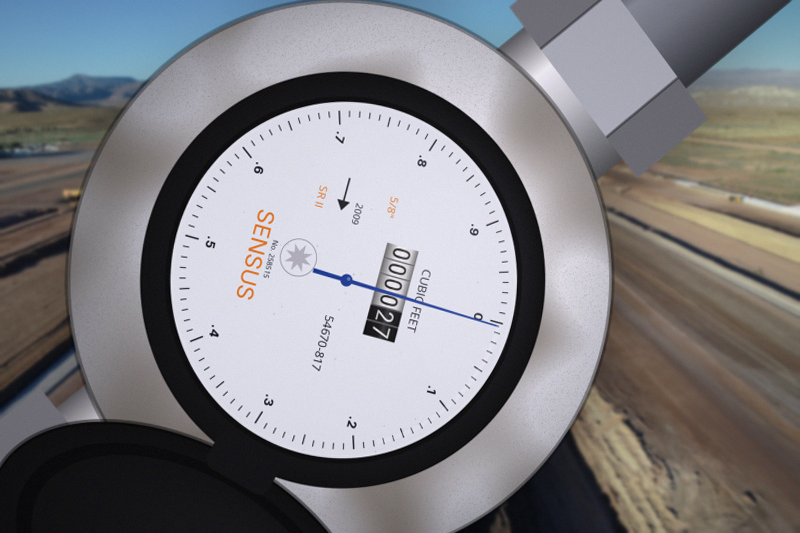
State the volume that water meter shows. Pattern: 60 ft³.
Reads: 27.00 ft³
